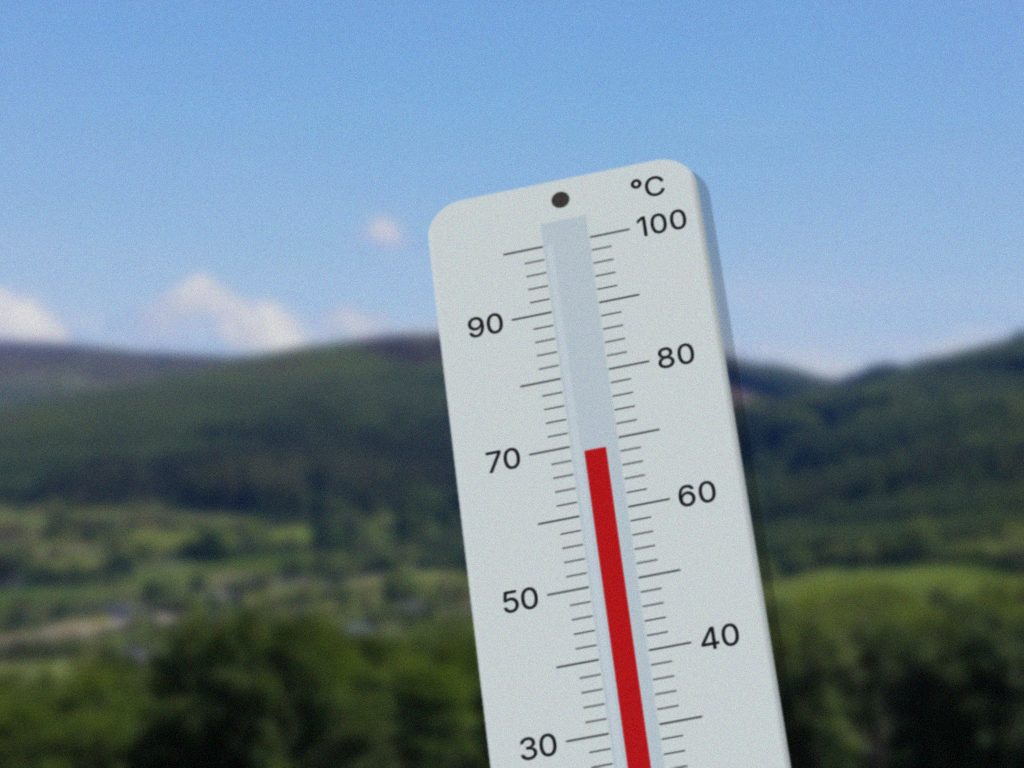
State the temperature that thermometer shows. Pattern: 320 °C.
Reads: 69 °C
